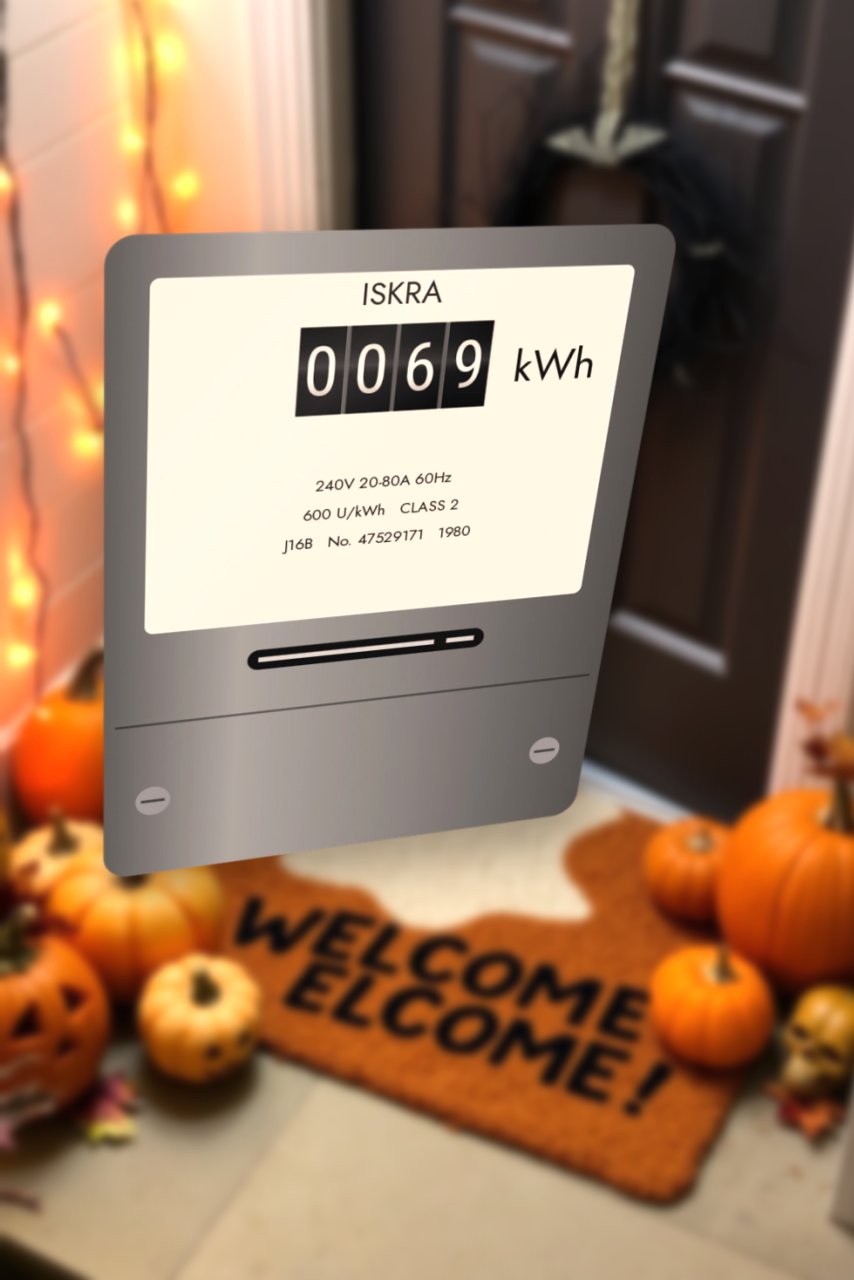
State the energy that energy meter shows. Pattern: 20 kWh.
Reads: 69 kWh
